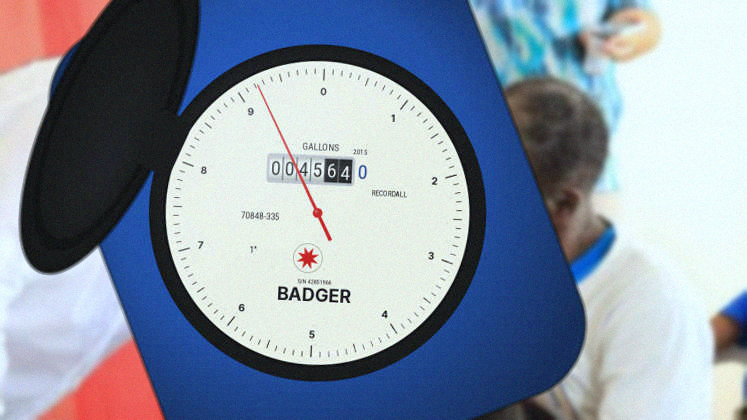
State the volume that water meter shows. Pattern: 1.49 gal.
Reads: 45639.2 gal
